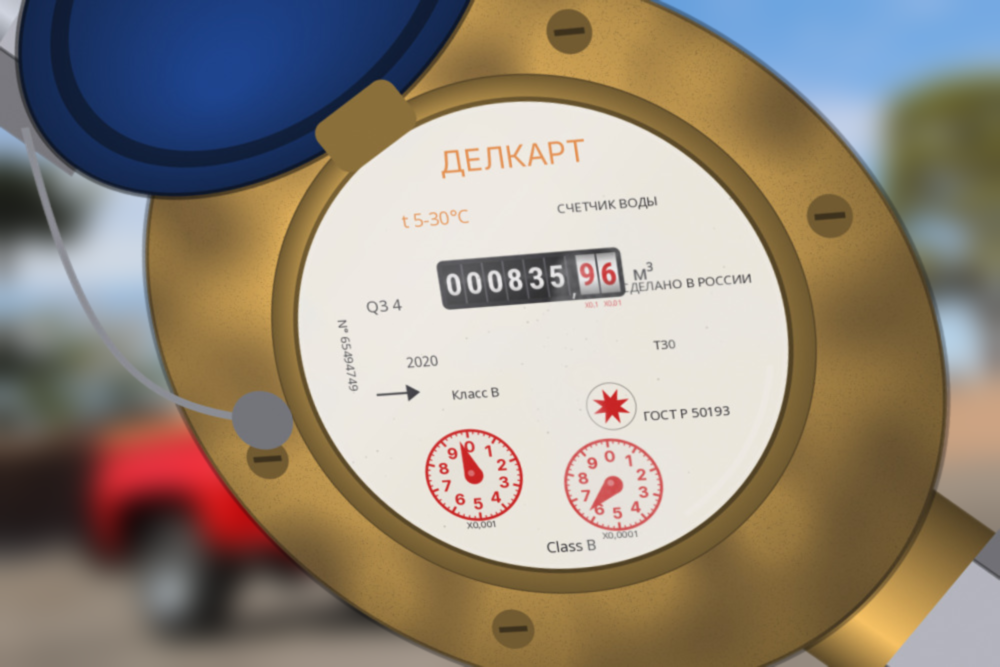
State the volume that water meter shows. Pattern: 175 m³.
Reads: 835.9596 m³
